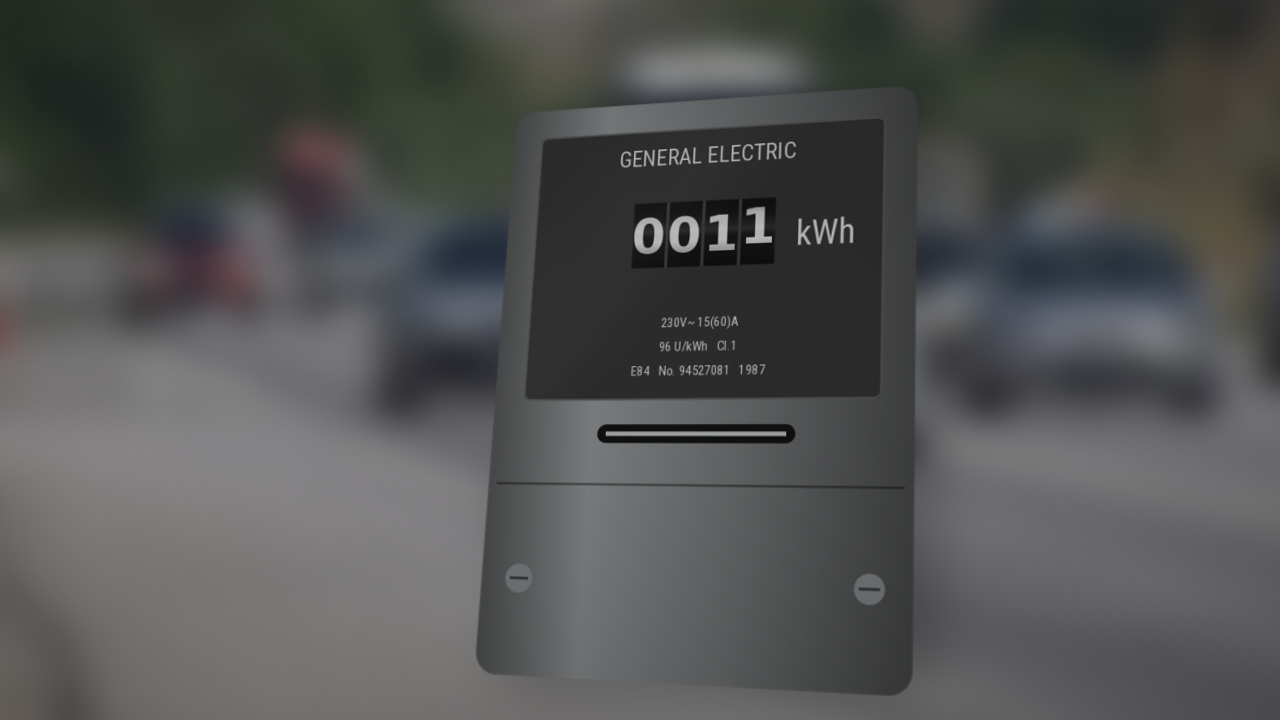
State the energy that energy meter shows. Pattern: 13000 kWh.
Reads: 11 kWh
